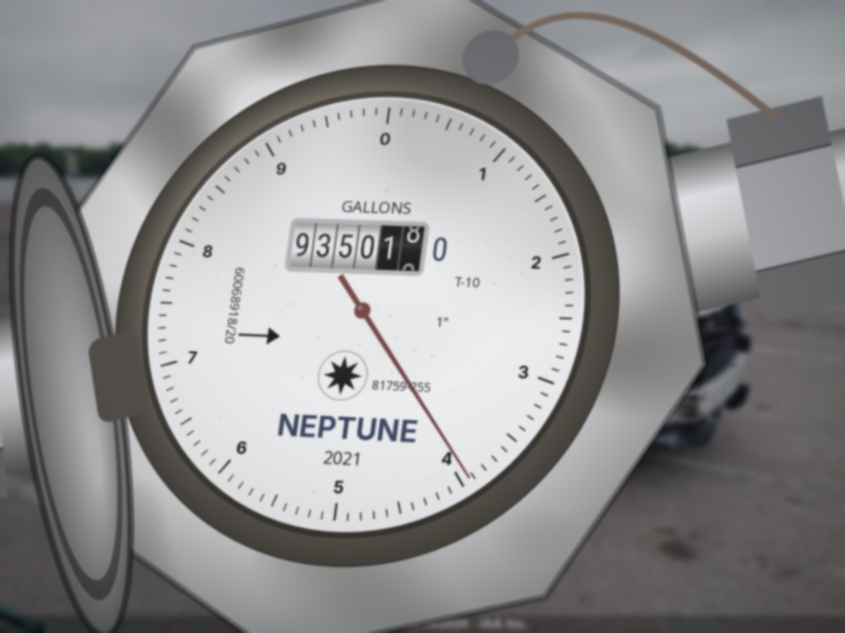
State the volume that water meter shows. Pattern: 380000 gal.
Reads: 9350183.9 gal
